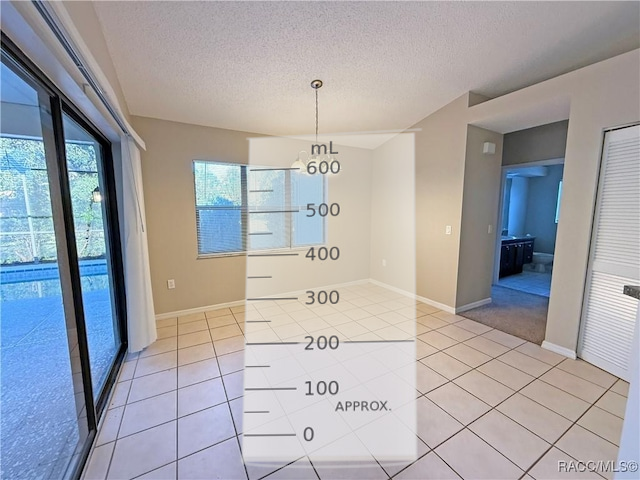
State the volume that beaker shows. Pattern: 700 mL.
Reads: 200 mL
